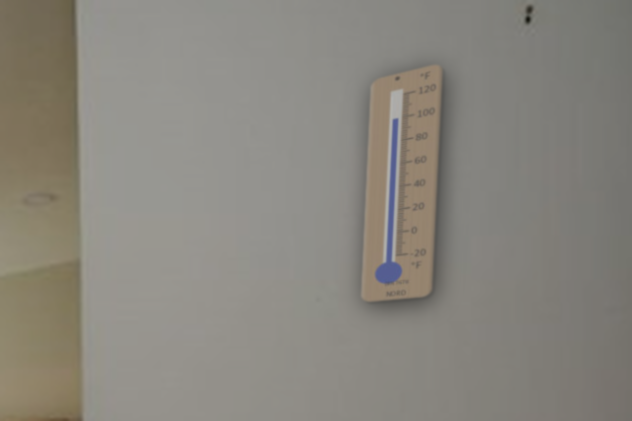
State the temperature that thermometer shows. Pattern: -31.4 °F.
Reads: 100 °F
